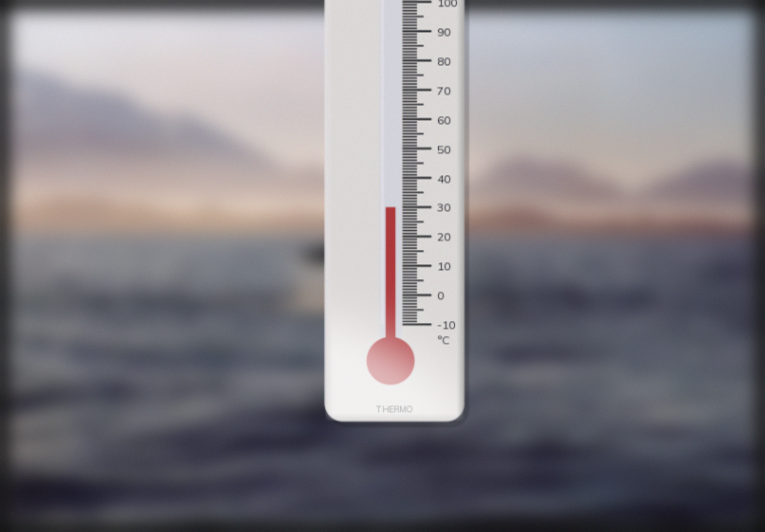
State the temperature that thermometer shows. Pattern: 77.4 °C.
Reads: 30 °C
